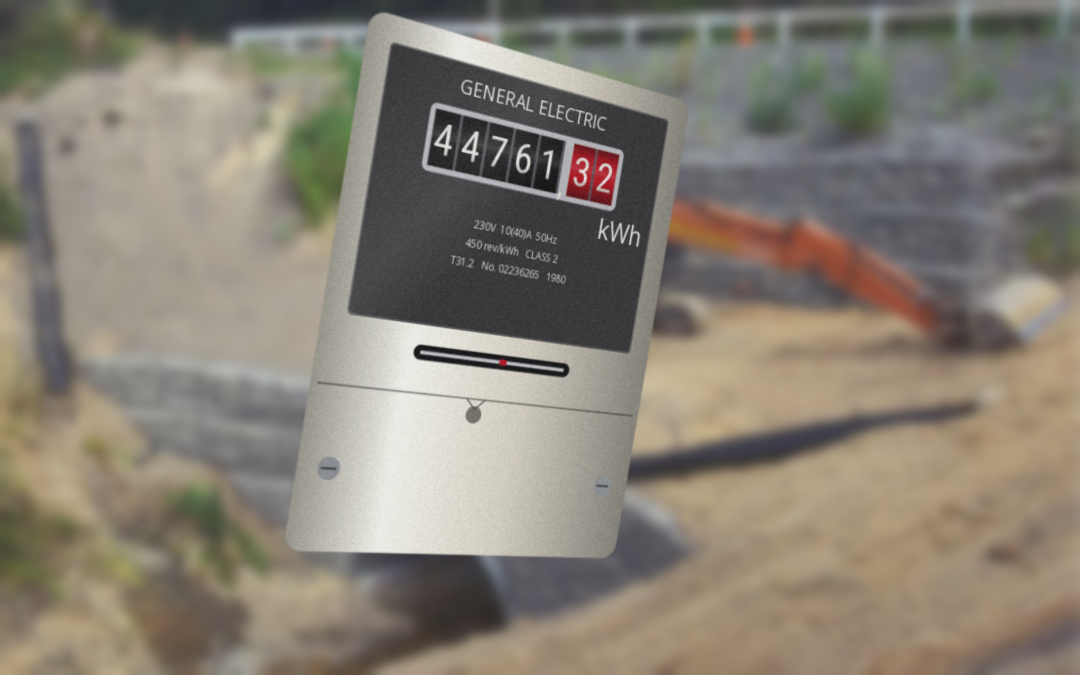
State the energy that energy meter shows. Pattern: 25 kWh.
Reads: 44761.32 kWh
